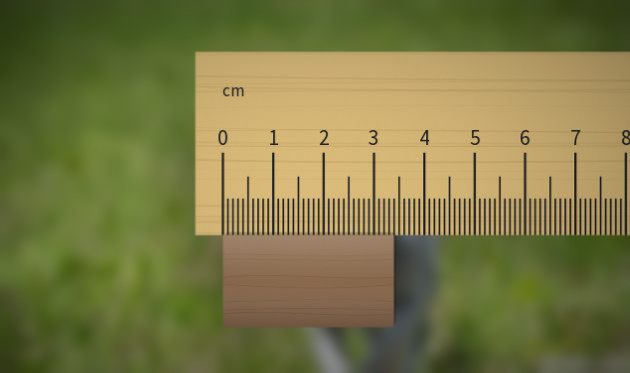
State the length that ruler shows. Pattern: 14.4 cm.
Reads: 3.4 cm
